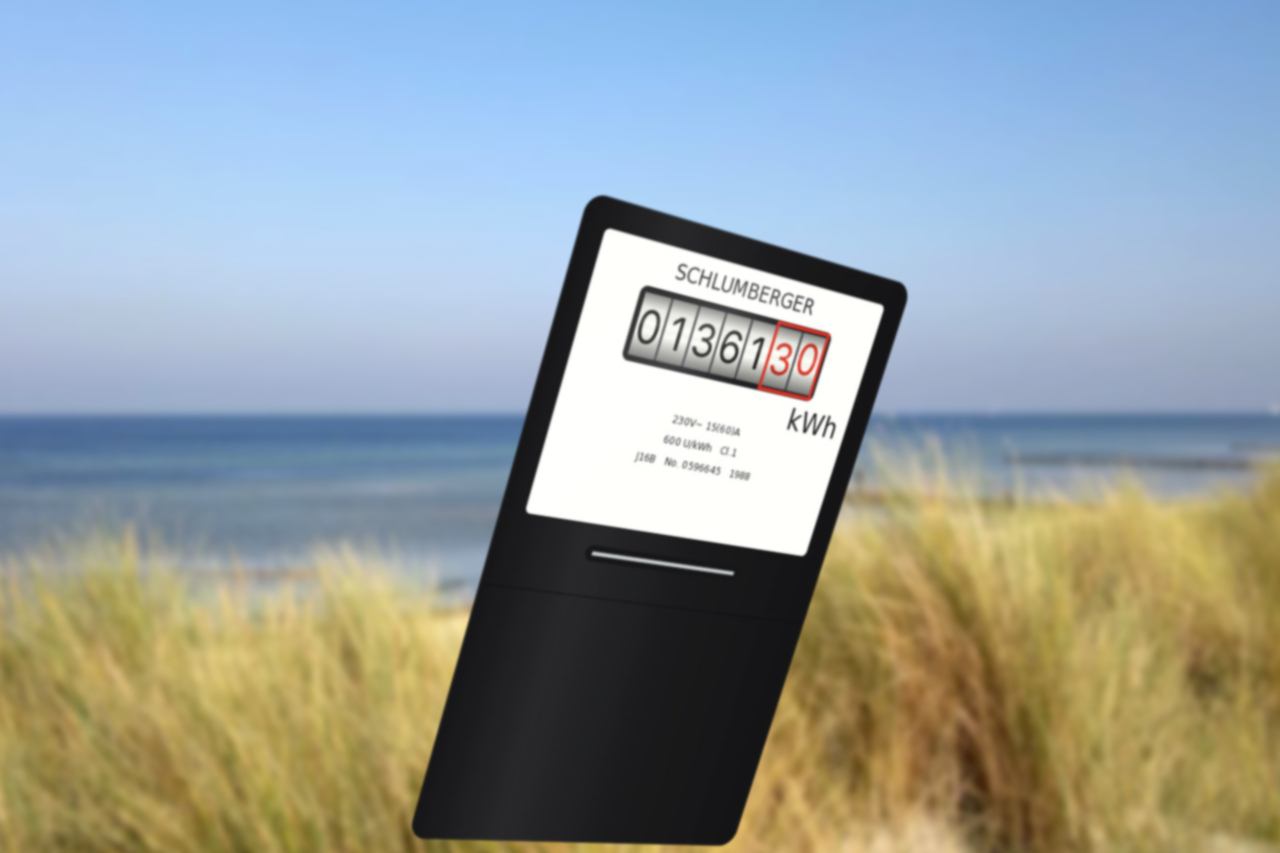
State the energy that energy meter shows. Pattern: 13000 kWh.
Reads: 1361.30 kWh
